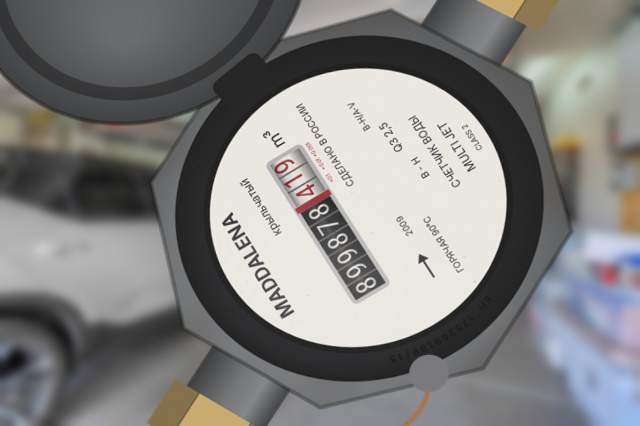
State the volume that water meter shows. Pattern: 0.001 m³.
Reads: 899878.419 m³
